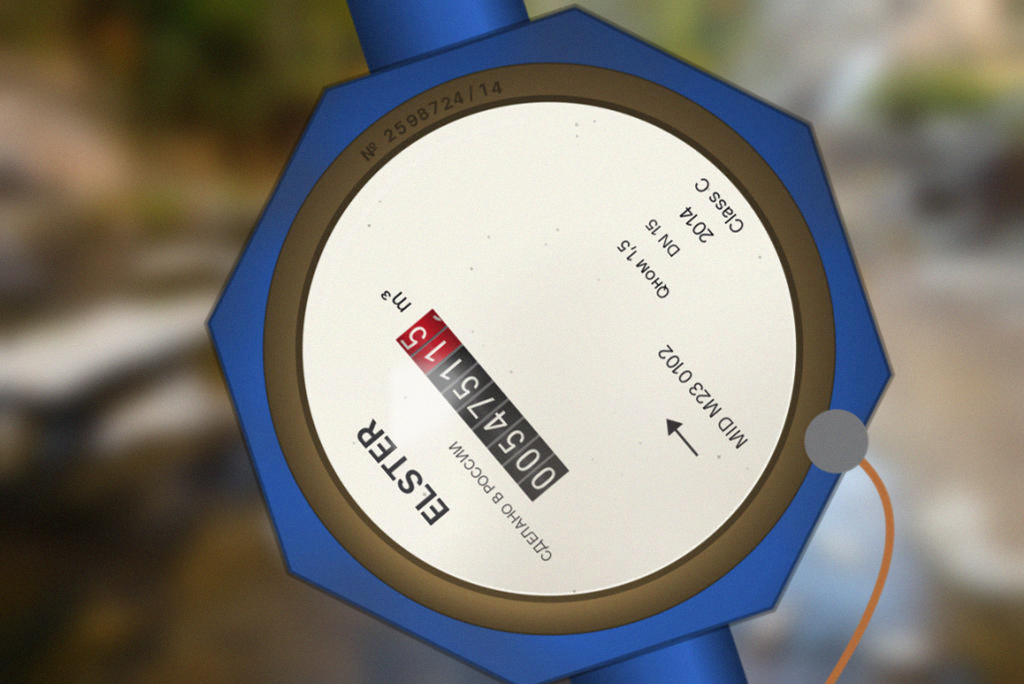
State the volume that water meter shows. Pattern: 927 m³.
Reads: 54751.15 m³
